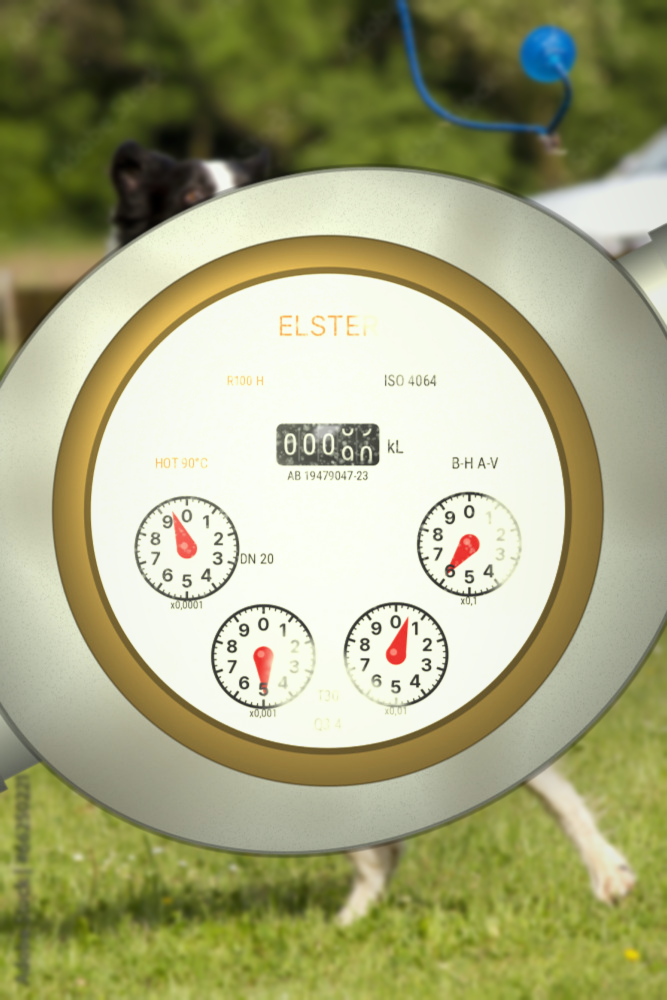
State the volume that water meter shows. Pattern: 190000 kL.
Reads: 89.6049 kL
